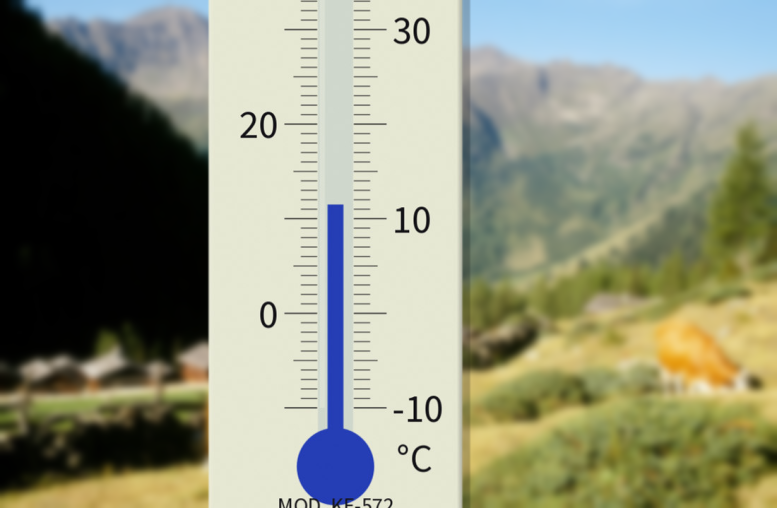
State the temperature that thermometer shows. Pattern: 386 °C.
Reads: 11.5 °C
